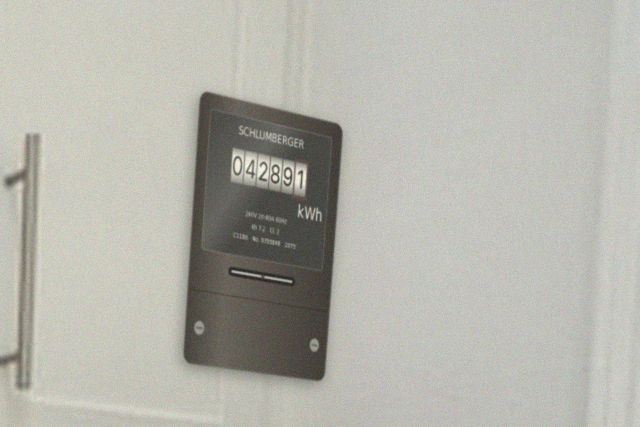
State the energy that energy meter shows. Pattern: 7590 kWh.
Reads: 4289.1 kWh
